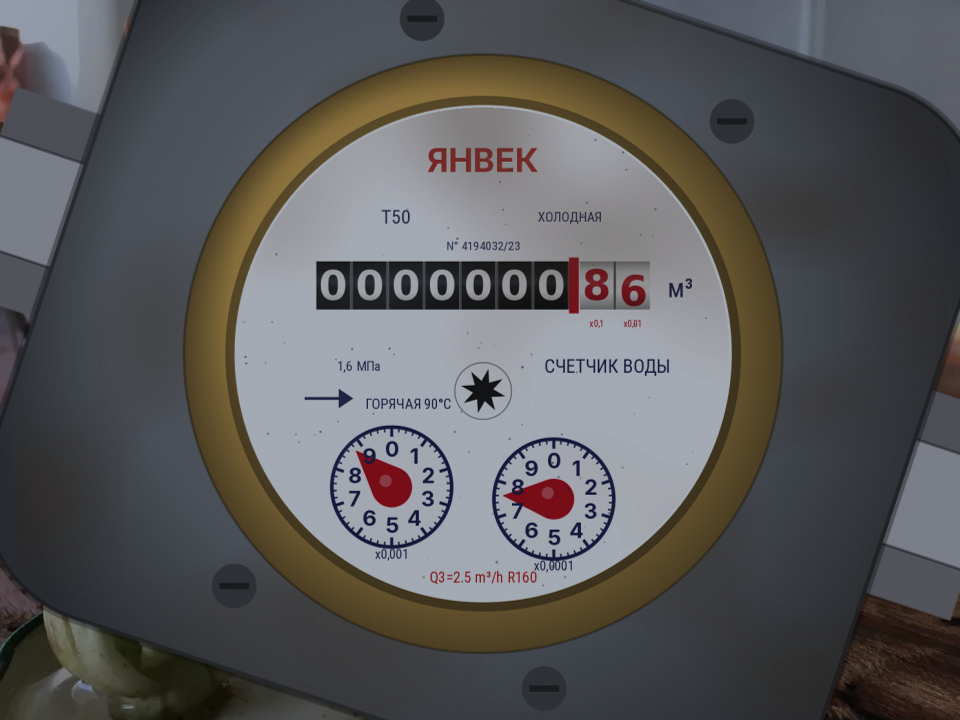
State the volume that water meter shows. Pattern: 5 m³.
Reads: 0.8587 m³
